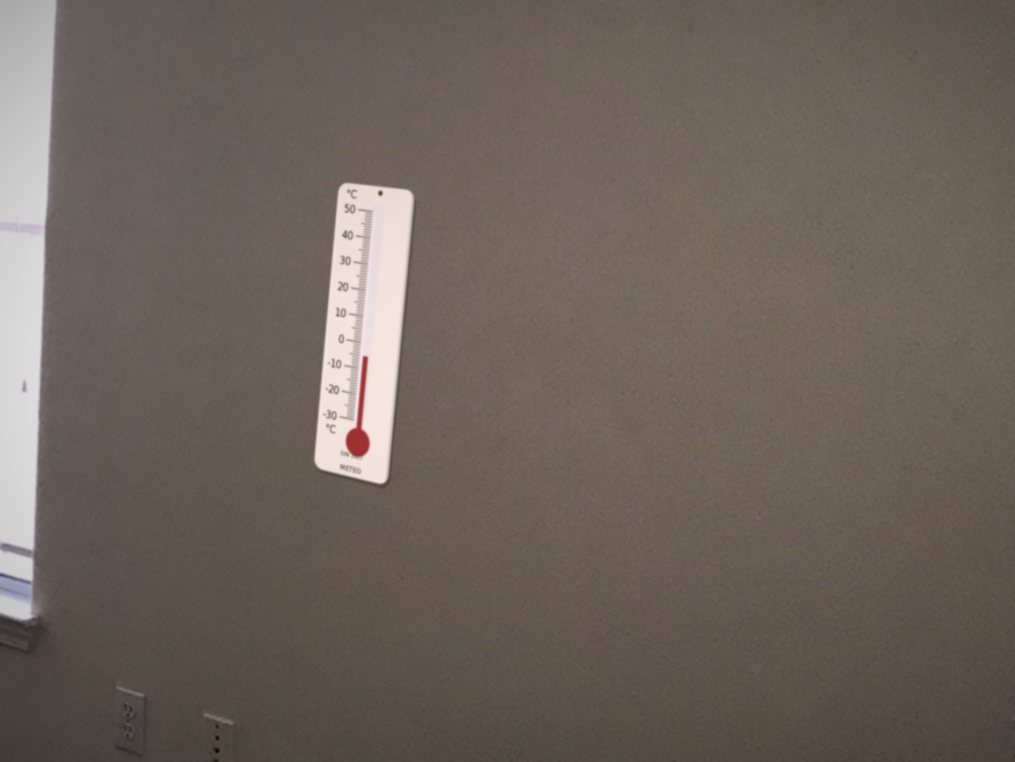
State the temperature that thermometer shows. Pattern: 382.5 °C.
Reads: -5 °C
